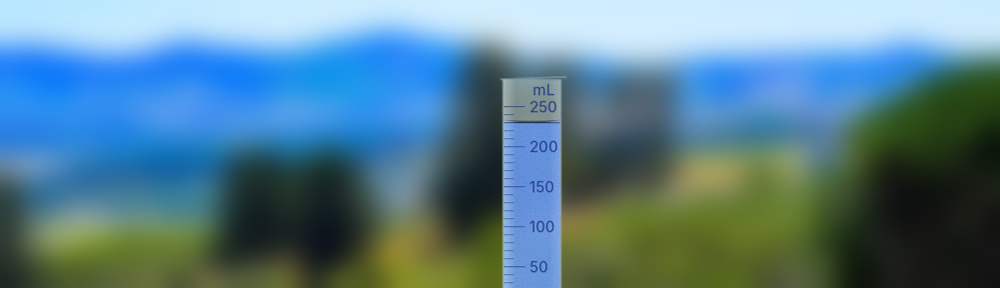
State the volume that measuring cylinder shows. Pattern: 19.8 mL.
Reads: 230 mL
